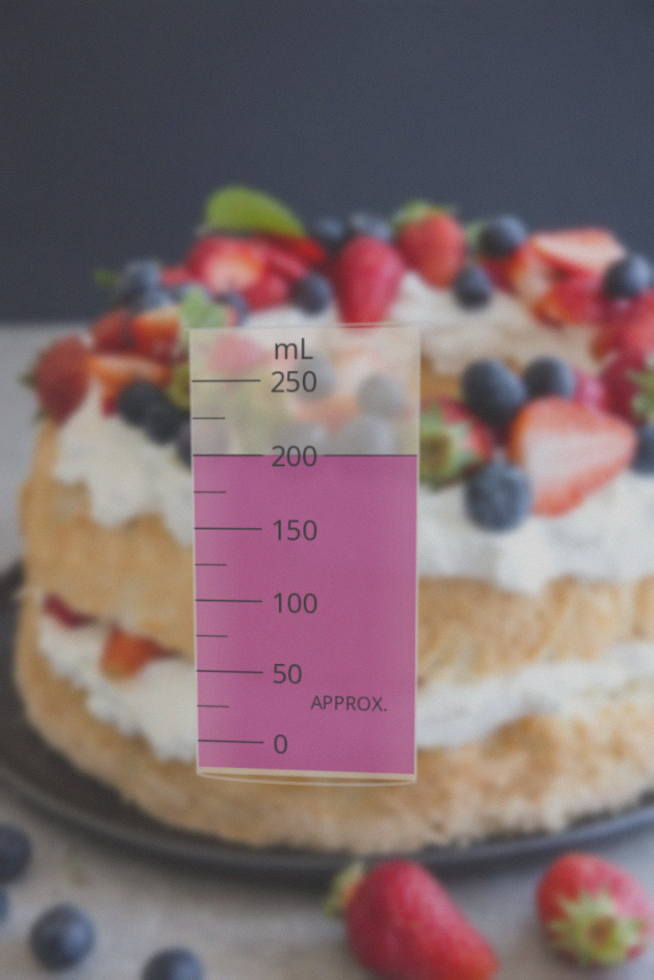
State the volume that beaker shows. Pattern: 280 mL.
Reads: 200 mL
